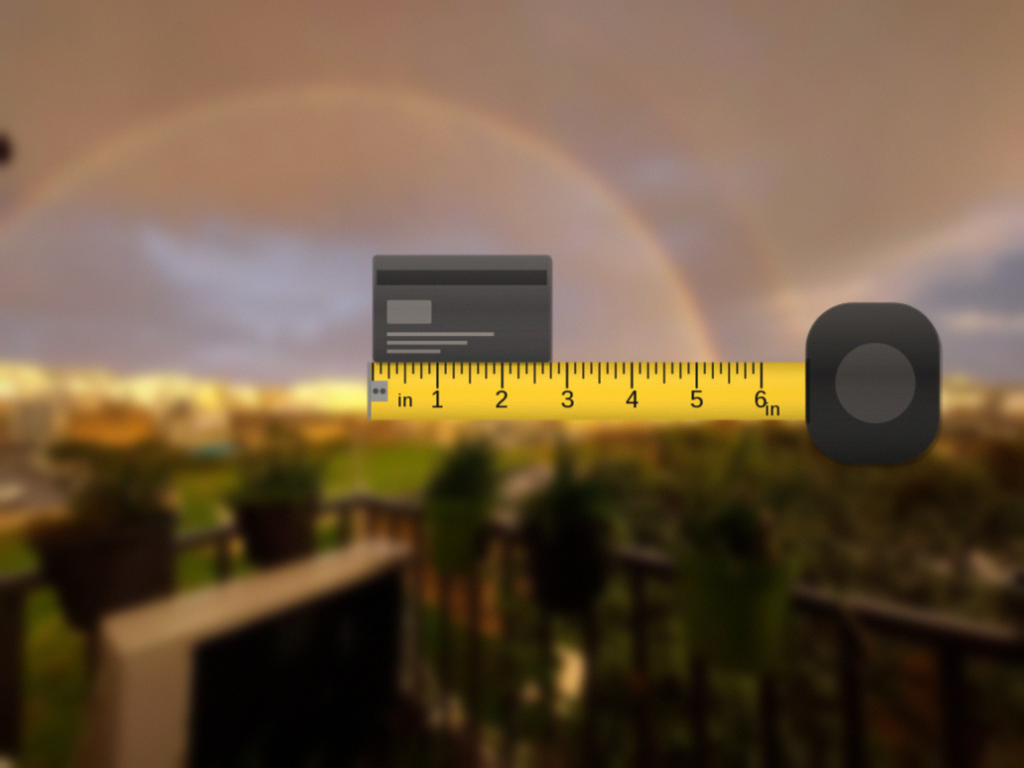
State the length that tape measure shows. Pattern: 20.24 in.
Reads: 2.75 in
